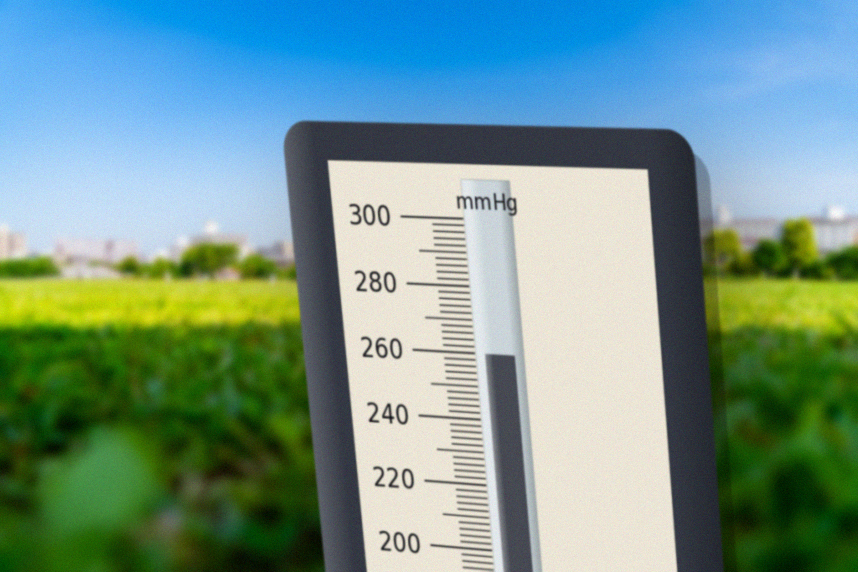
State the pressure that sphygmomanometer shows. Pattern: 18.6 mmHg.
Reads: 260 mmHg
